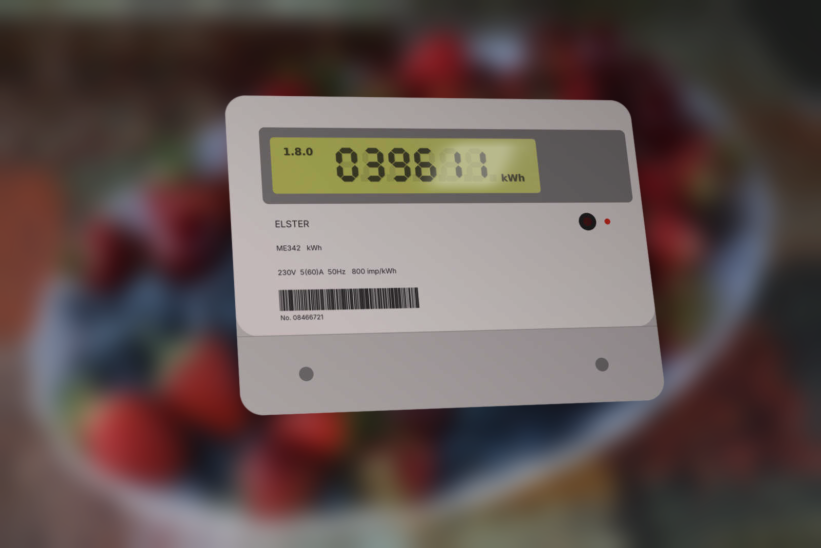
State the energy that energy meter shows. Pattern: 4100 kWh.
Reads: 39611 kWh
